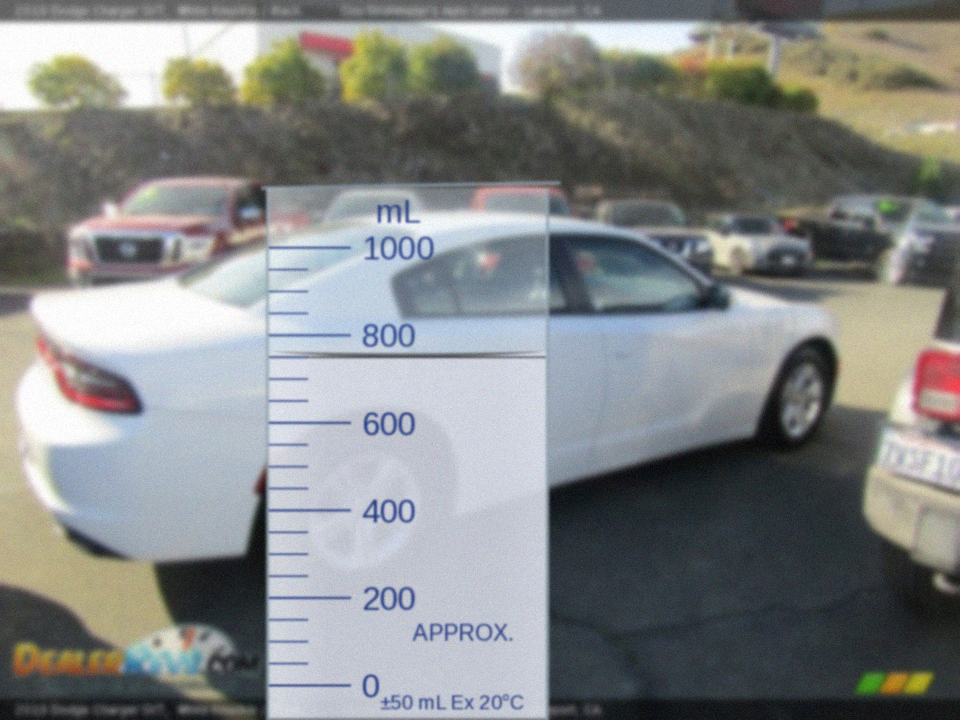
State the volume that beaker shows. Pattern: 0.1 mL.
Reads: 750 mL
